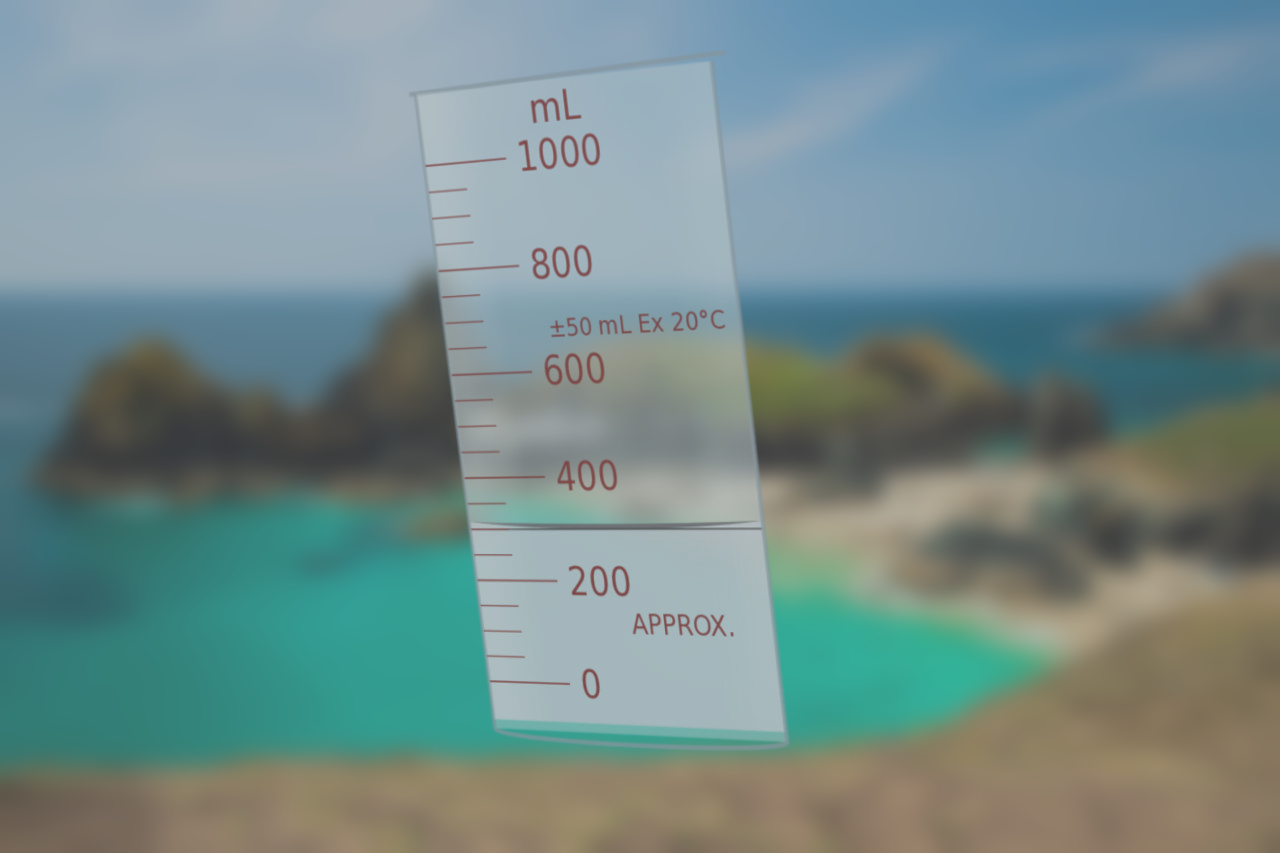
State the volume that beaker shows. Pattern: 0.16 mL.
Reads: 300 mL
